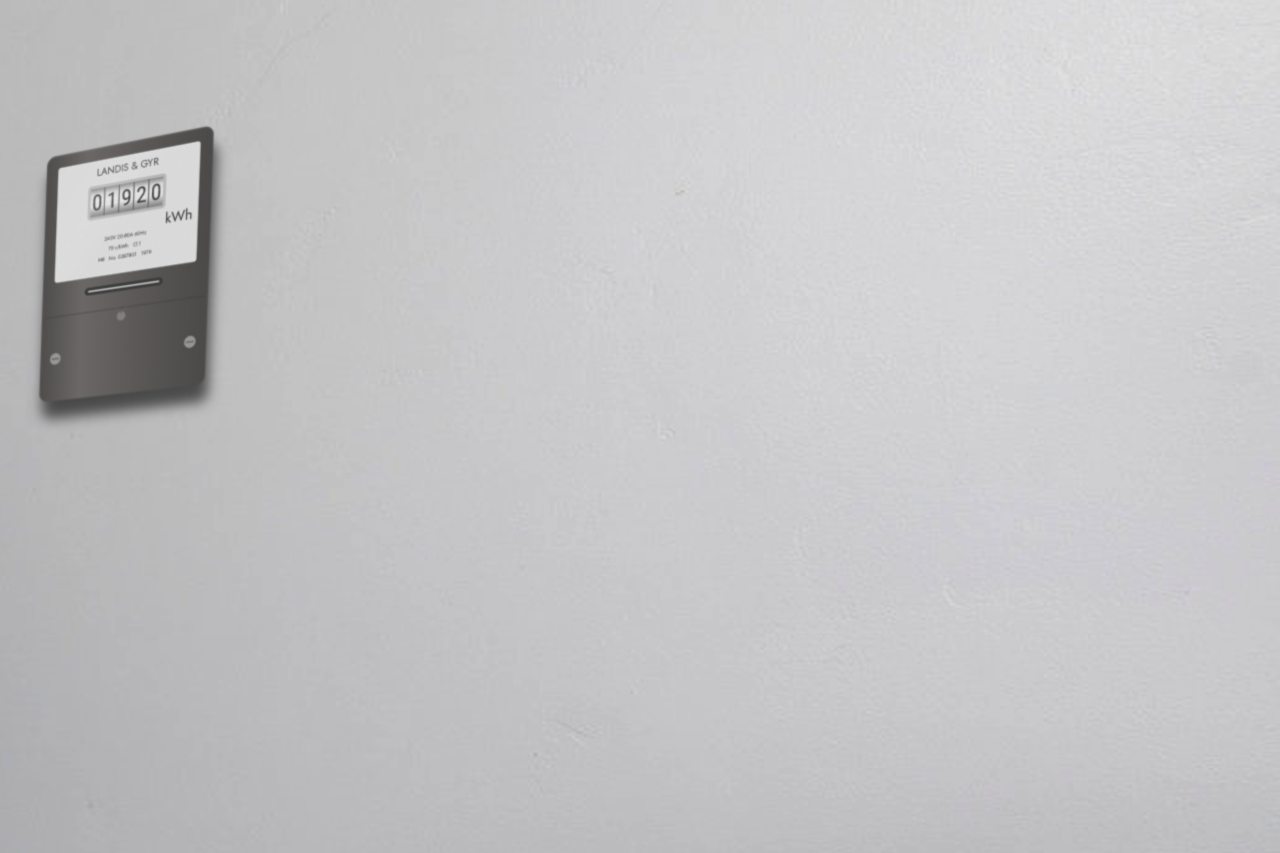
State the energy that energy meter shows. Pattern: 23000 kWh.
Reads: 1920 kWh
